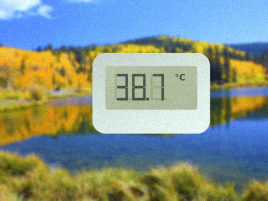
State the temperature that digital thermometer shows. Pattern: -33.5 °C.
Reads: 38.7 °C
